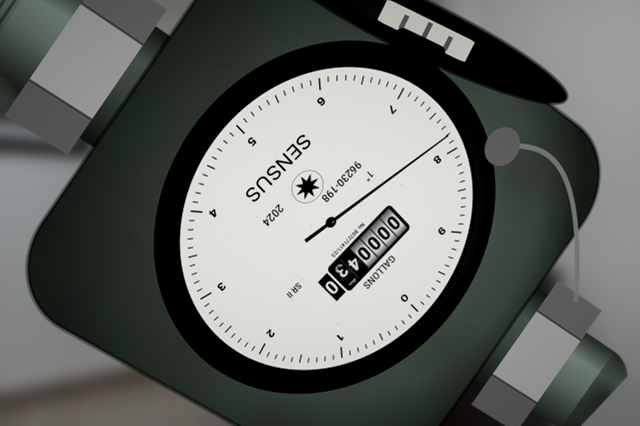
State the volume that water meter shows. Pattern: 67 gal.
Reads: 427.8 gal
